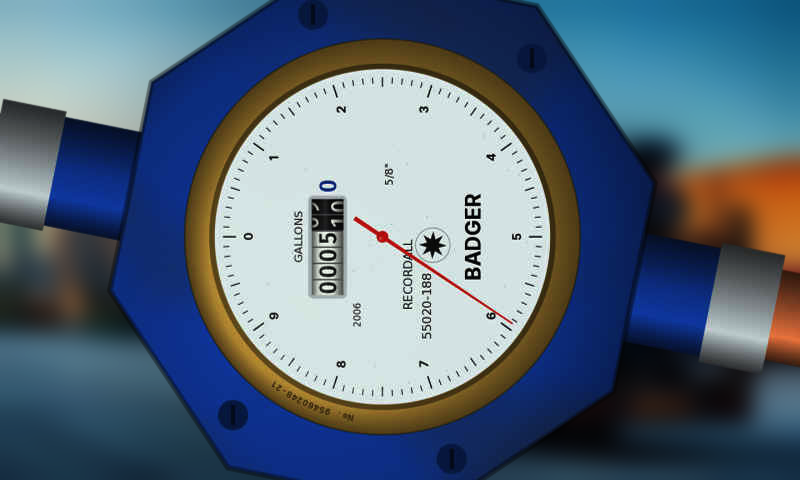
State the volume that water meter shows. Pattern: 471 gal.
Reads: 5095.9 gal
